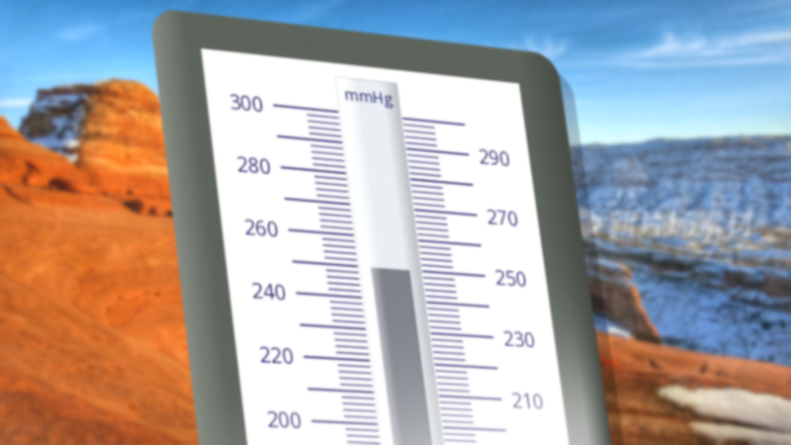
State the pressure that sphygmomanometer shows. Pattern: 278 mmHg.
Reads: 250 mmHg
